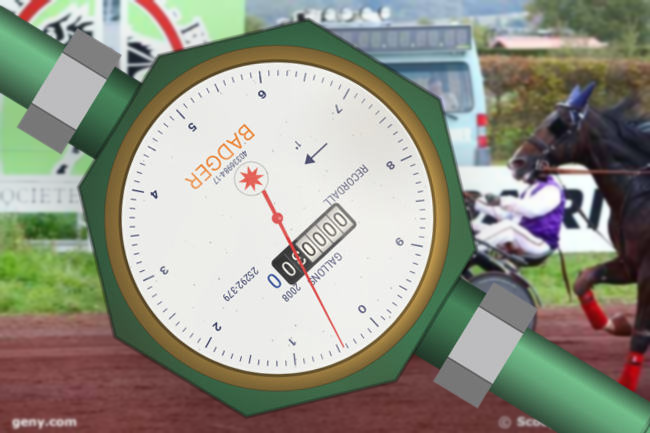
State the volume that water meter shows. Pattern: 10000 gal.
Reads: 300.4 gal
